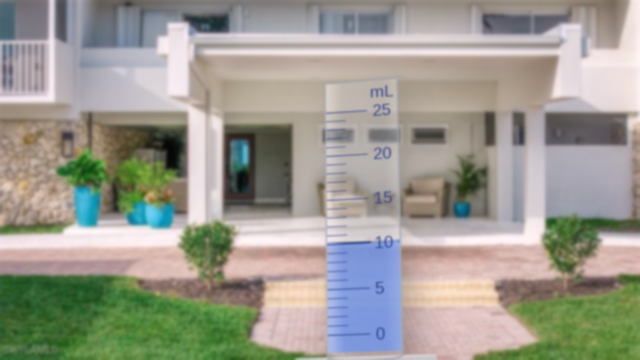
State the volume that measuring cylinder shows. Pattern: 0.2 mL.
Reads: 10 mL
